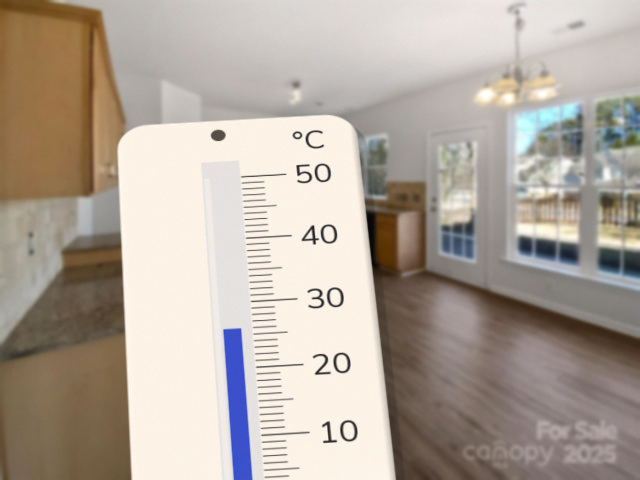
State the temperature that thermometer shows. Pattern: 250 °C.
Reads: 26 °C
